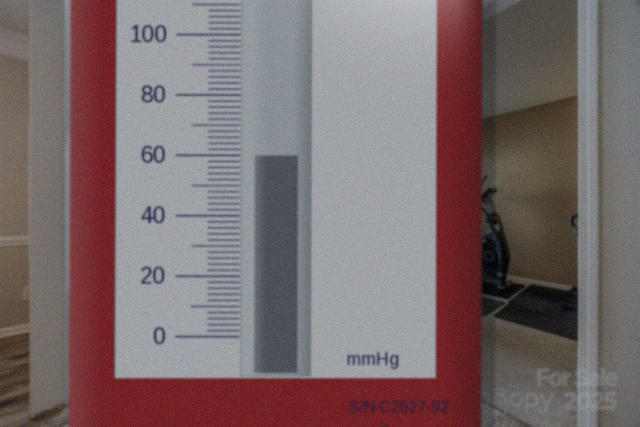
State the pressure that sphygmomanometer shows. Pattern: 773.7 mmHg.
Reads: 60 mmHg
